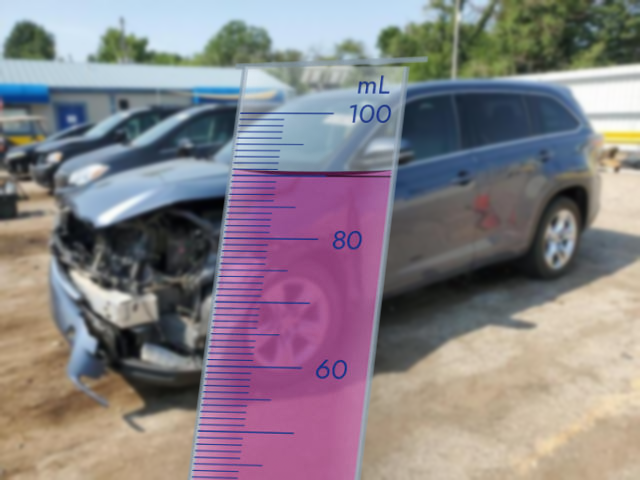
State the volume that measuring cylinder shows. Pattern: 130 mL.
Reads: 90 mL
